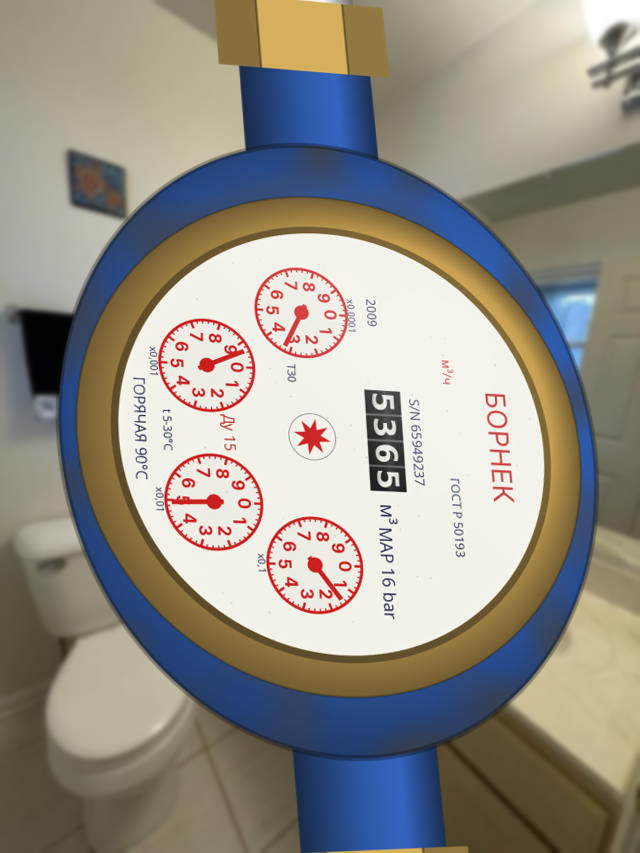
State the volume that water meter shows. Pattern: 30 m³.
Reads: 5365.1493 m³
